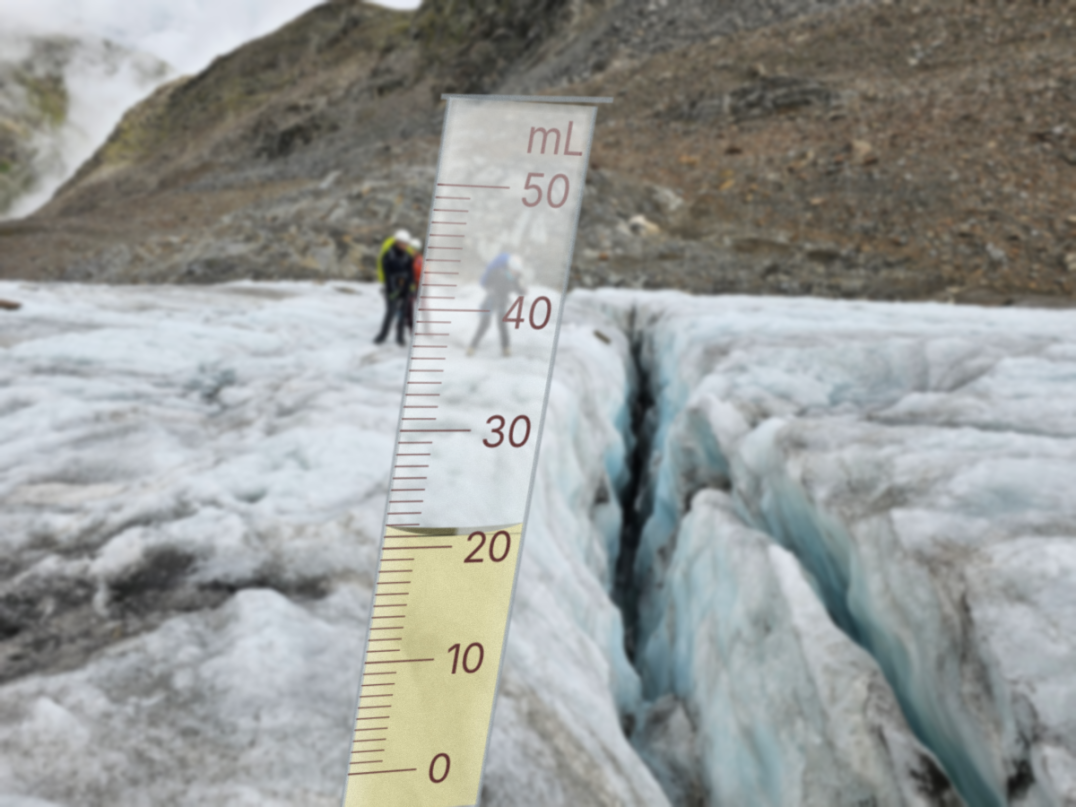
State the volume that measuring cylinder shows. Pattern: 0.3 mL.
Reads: 21 mL
